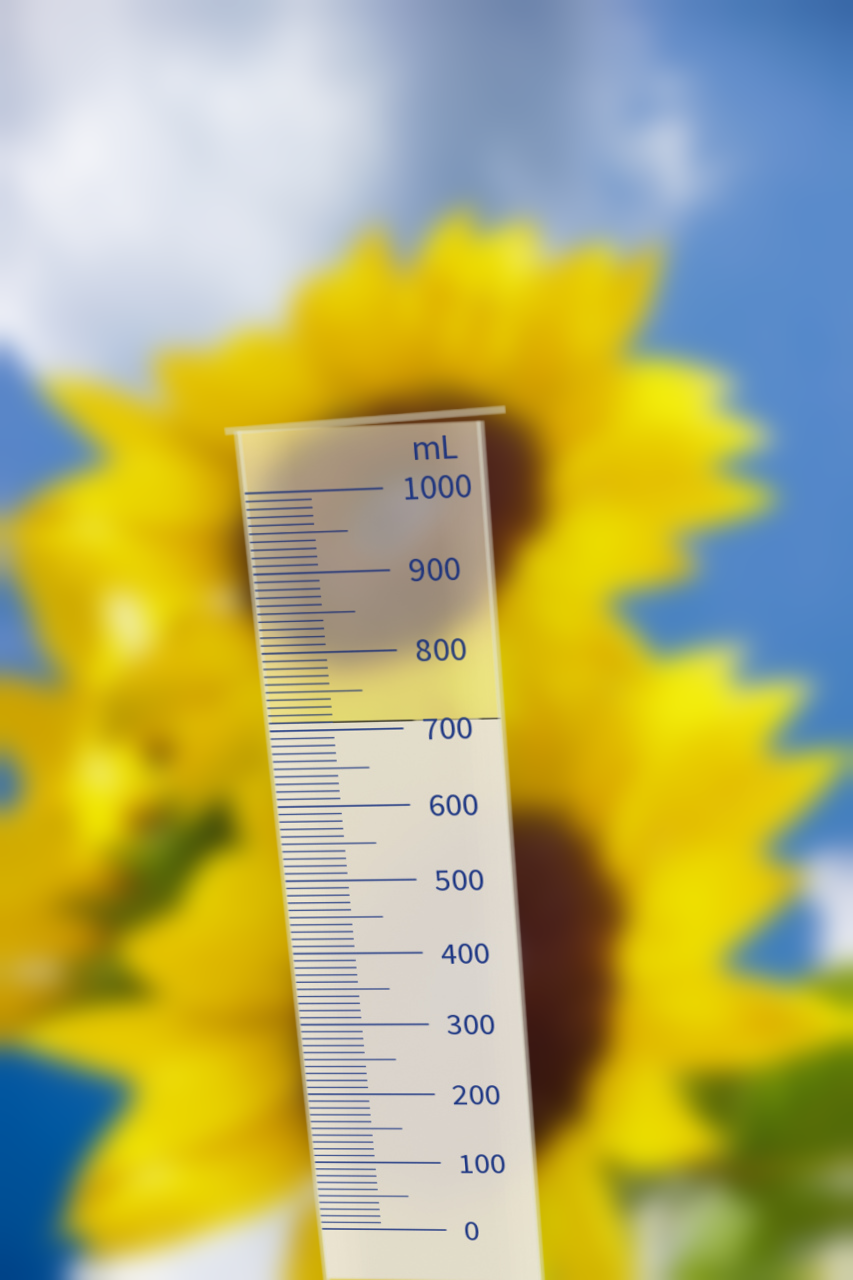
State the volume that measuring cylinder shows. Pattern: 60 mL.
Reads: 710 mL
